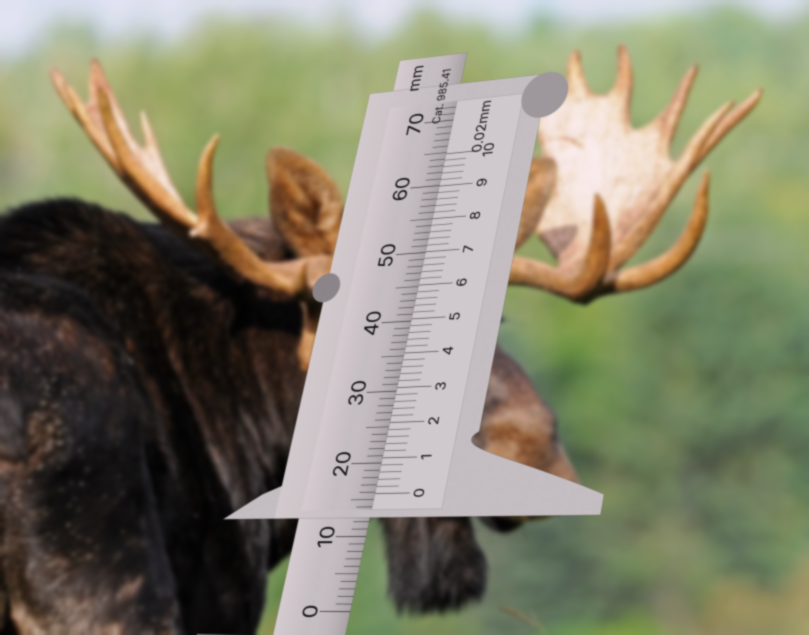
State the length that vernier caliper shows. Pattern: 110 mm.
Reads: 15.8 mm
